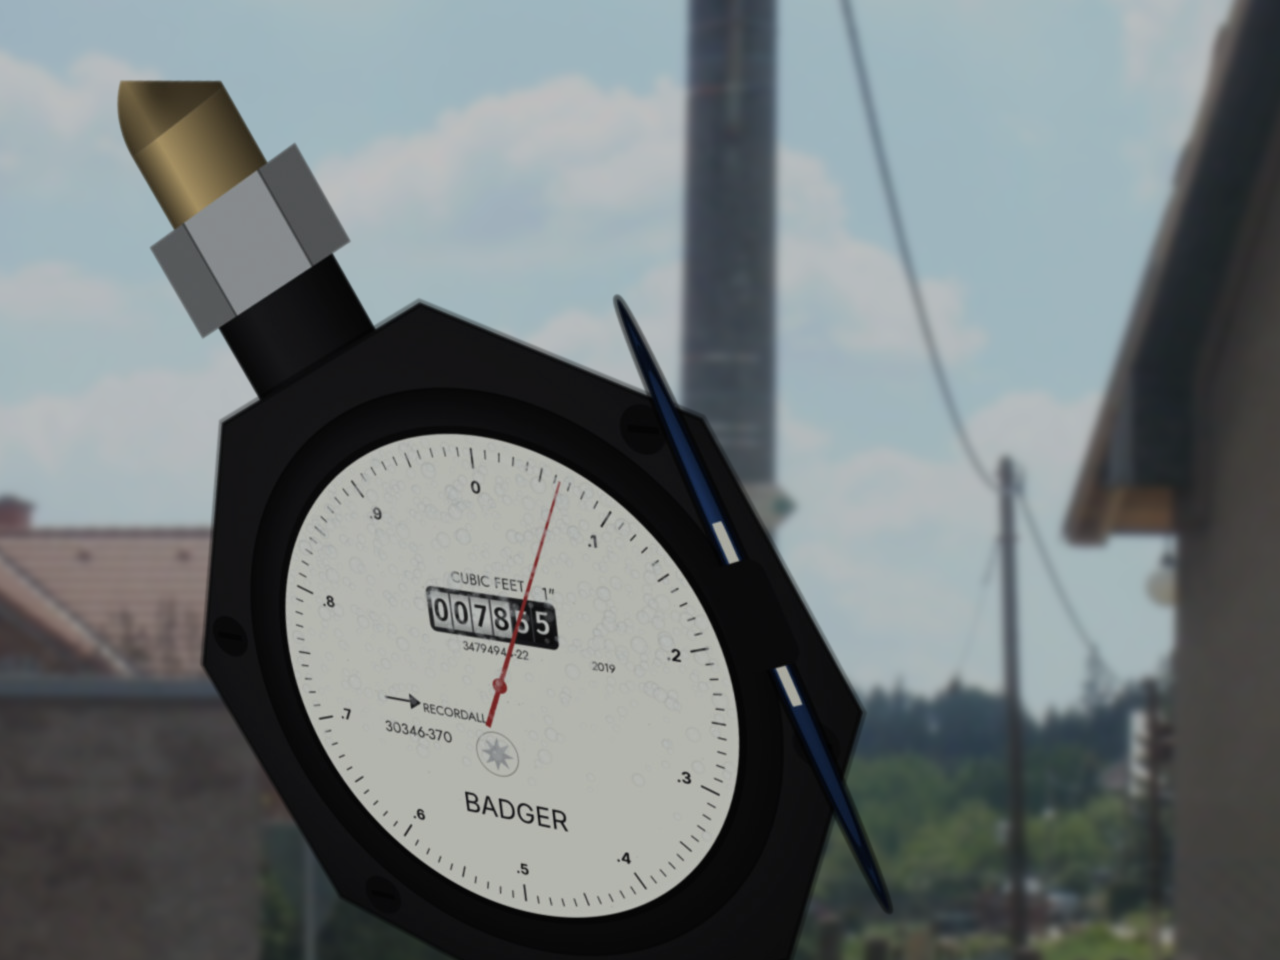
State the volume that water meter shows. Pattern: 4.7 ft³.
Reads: 7855.06 ft³
